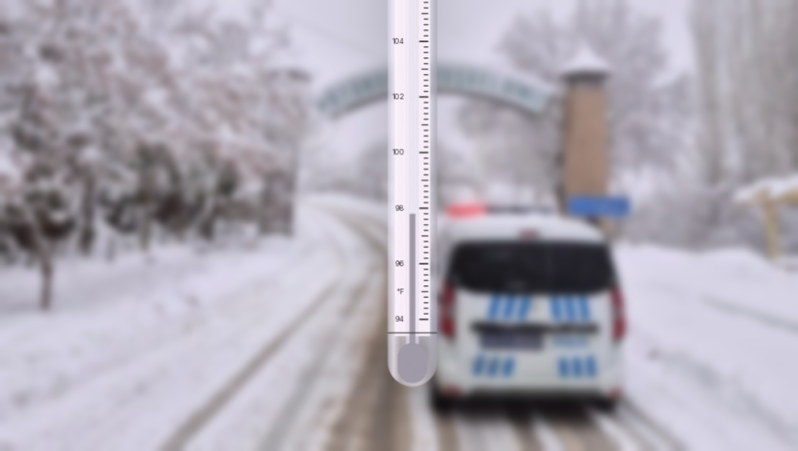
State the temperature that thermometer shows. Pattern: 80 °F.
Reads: 97.8 °F
